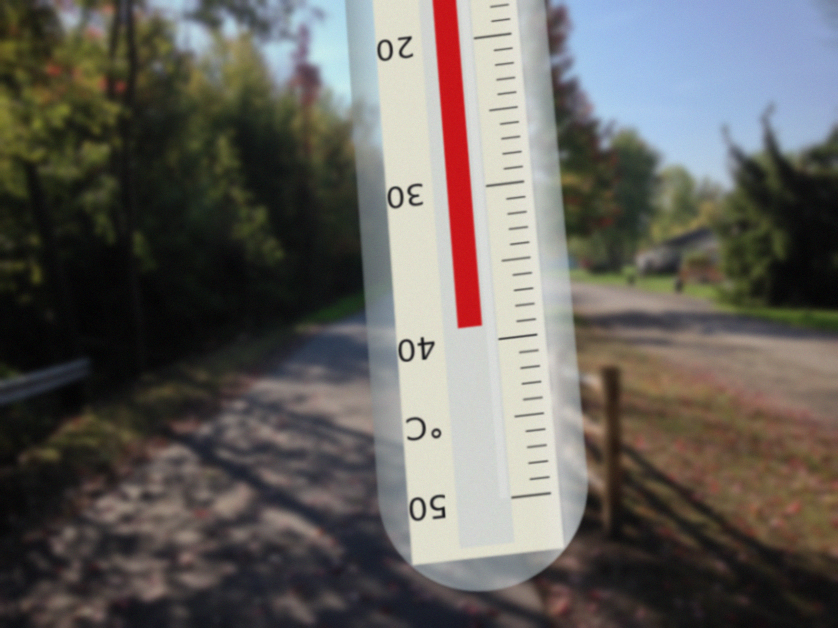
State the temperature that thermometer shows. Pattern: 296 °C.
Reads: 39 °C
